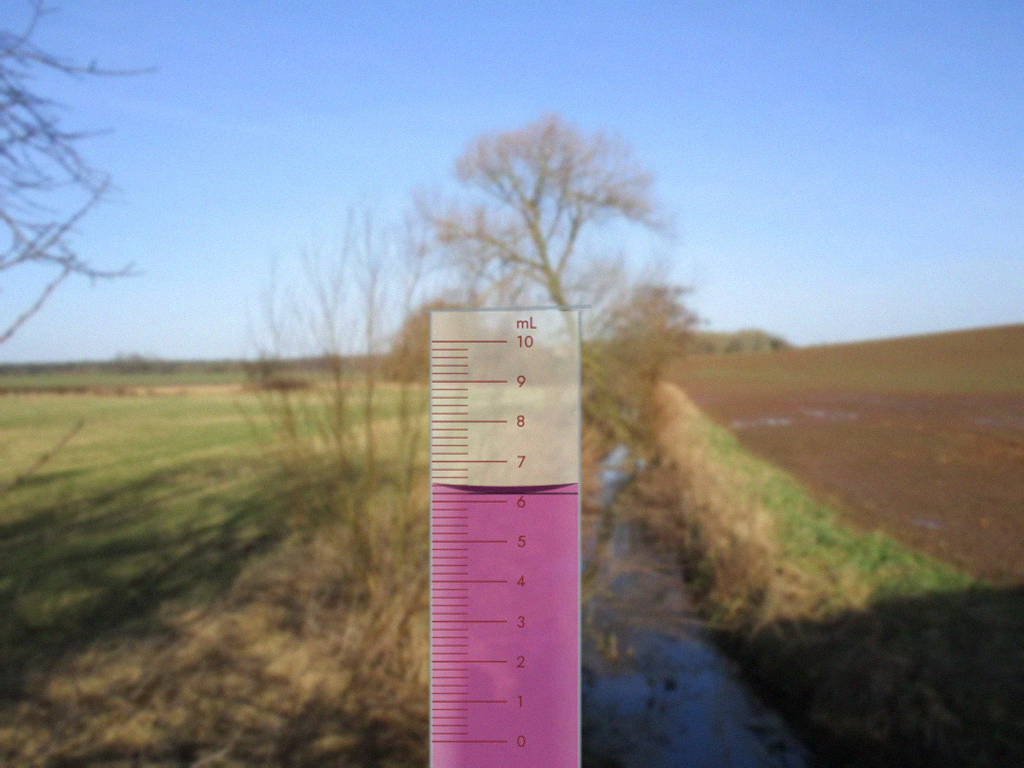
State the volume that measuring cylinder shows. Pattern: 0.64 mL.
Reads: 6.2 mL
